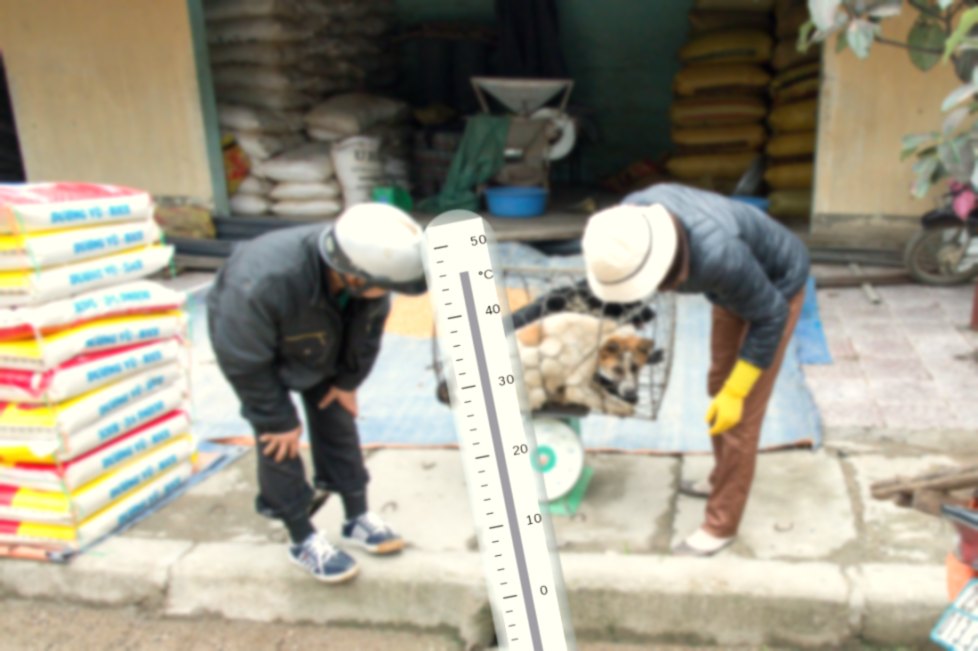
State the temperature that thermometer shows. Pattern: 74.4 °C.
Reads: 46 °C
